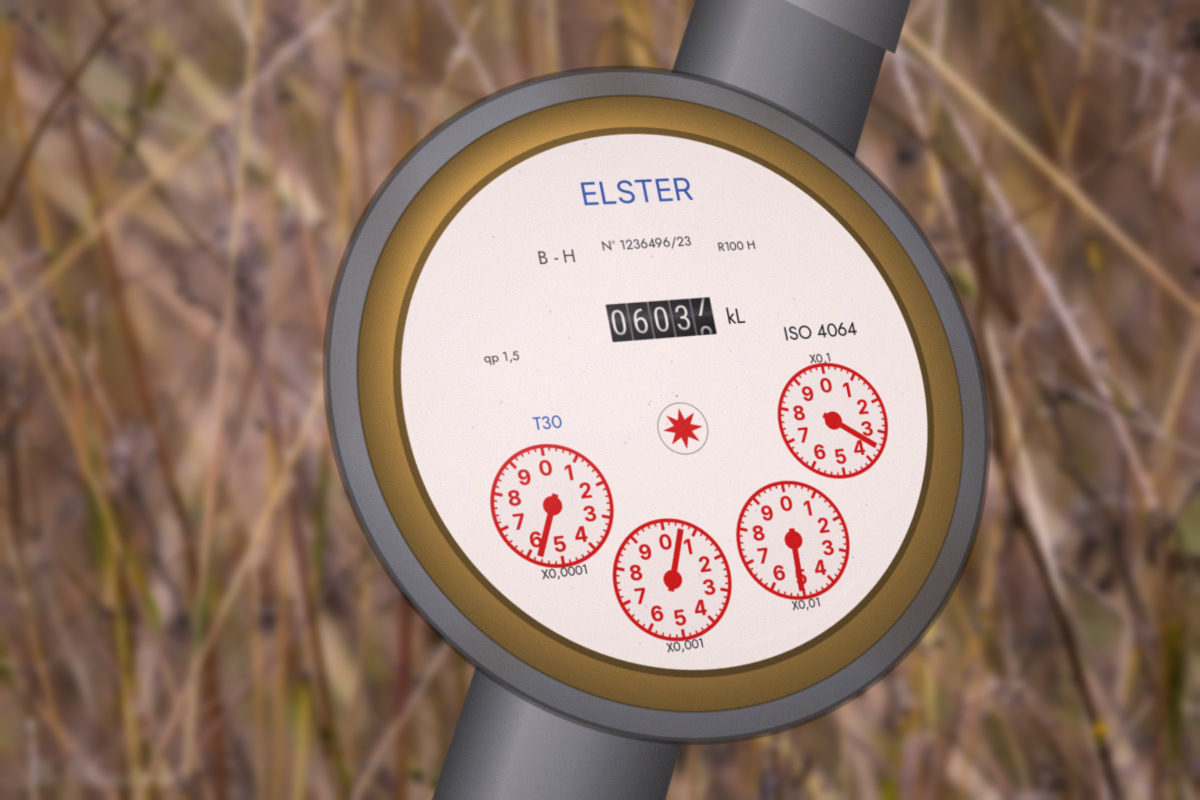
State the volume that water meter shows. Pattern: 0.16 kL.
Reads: 6037.3505 kL
